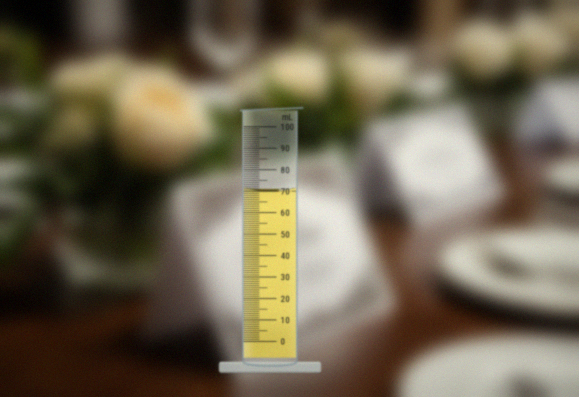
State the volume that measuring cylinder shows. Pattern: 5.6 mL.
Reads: 70 mL
